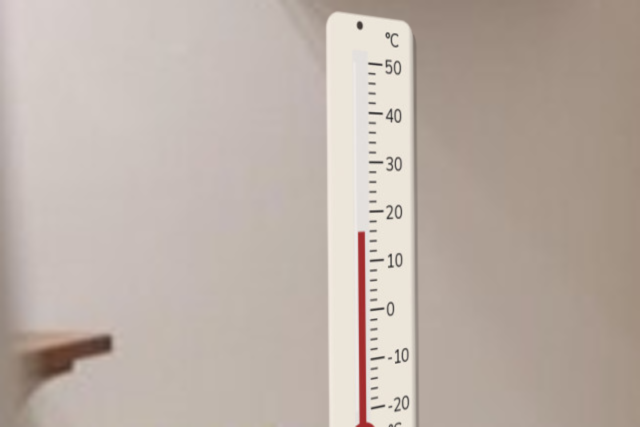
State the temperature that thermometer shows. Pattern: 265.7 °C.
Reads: 16 °C
